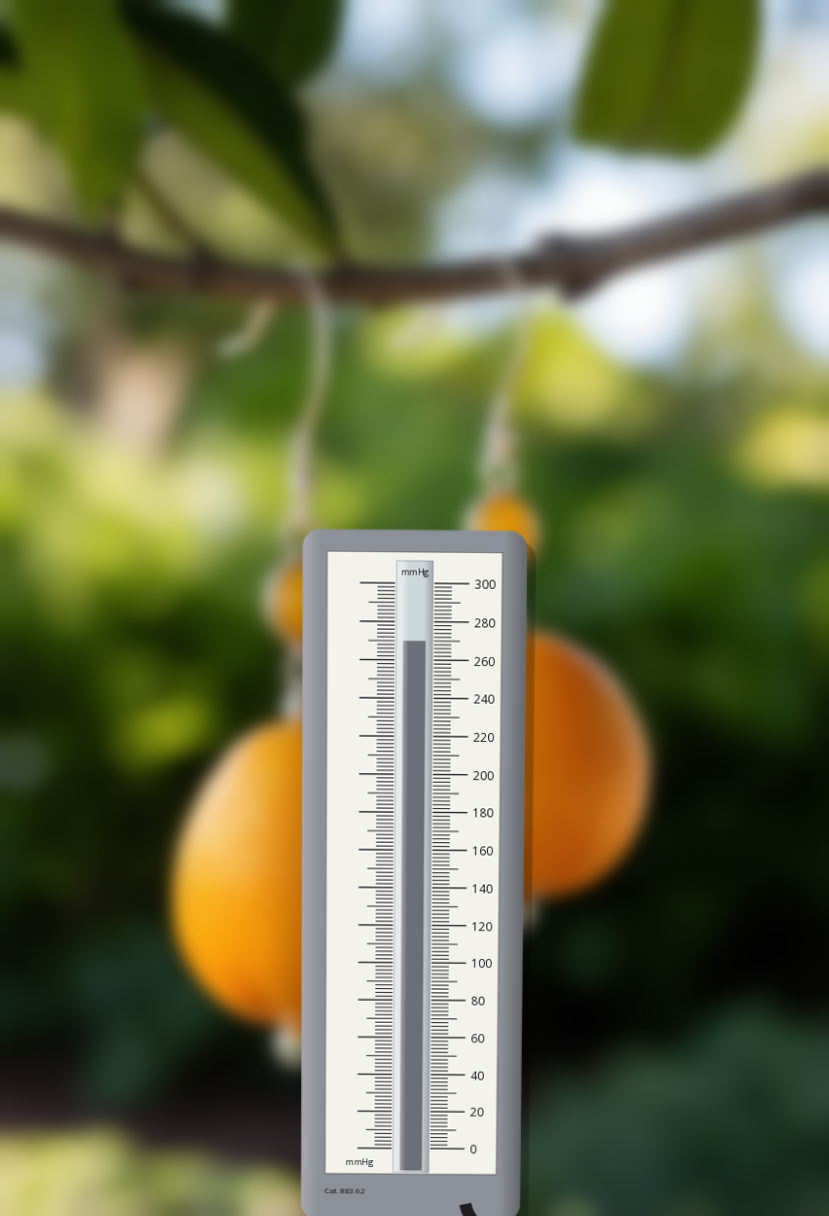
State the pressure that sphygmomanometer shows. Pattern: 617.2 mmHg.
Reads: 270 mmHg
